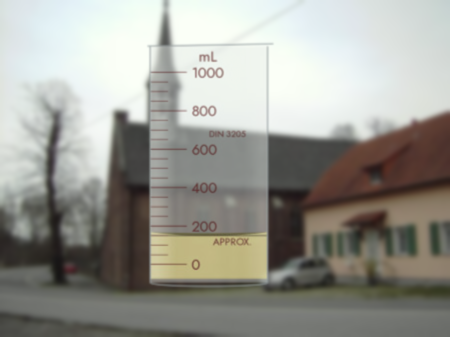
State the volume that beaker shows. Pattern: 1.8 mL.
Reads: 150 mL
